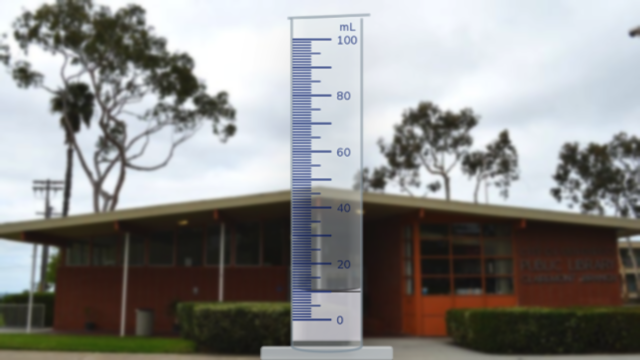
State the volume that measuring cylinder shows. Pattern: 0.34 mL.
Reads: 10 mL
